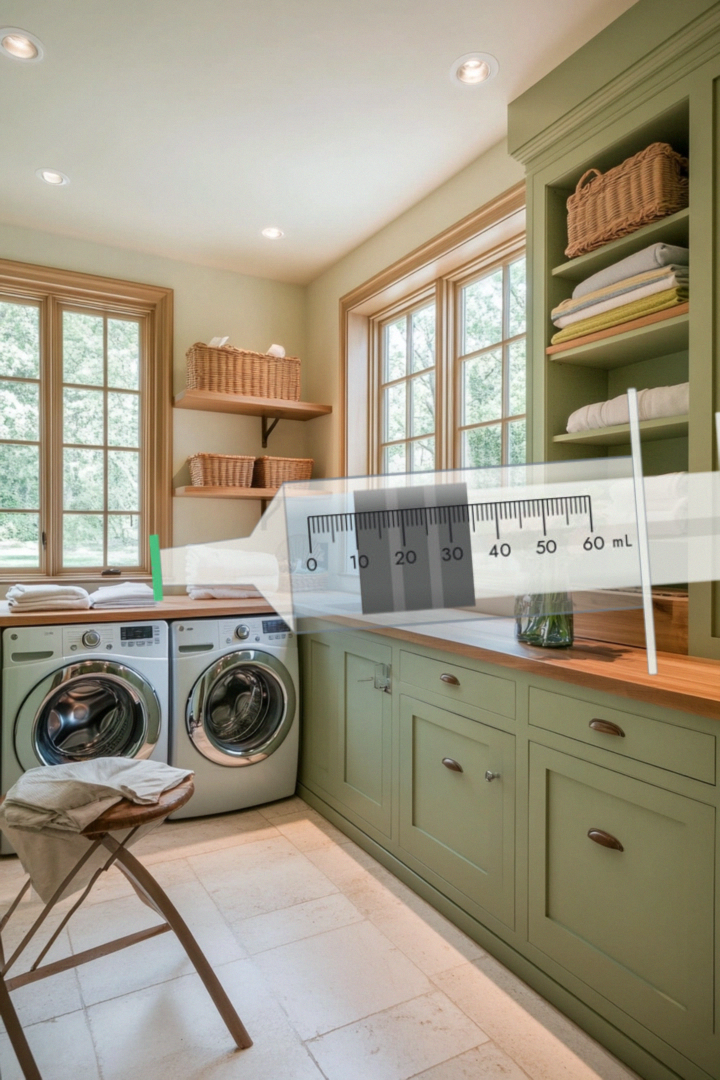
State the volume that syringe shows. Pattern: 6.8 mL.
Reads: 10 mL
